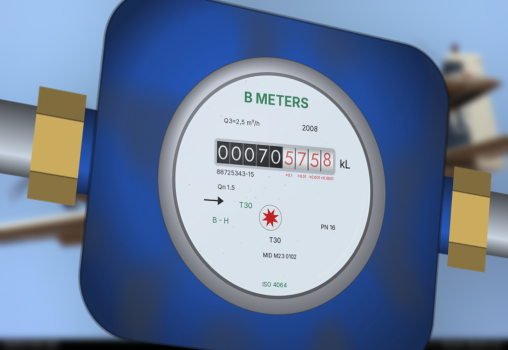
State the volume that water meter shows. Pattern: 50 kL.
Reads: 70.5758 kL
